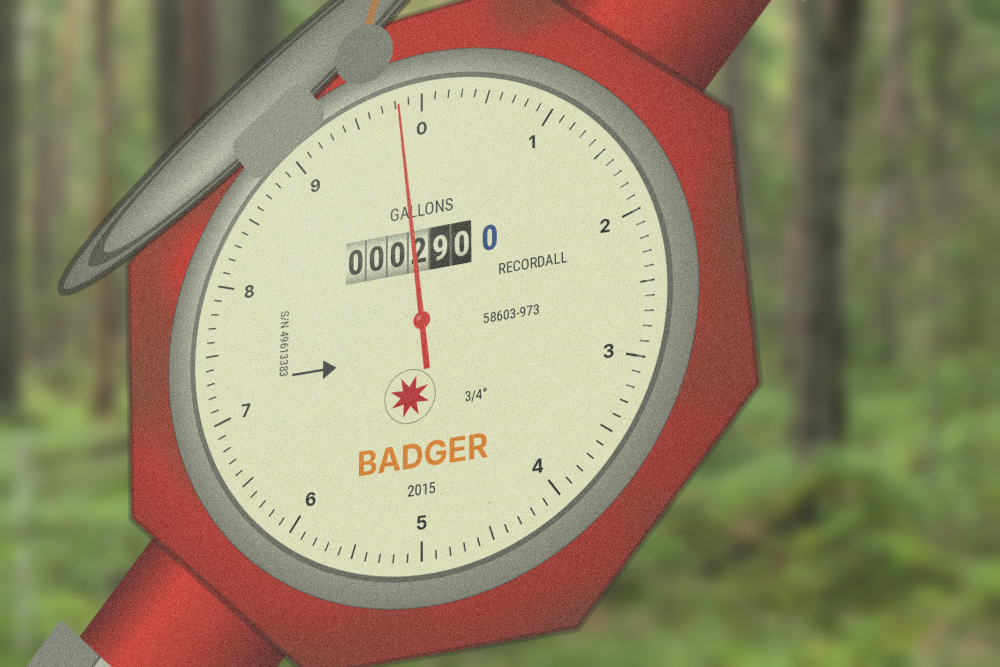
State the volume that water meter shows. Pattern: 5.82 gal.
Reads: 2899.8 gal
